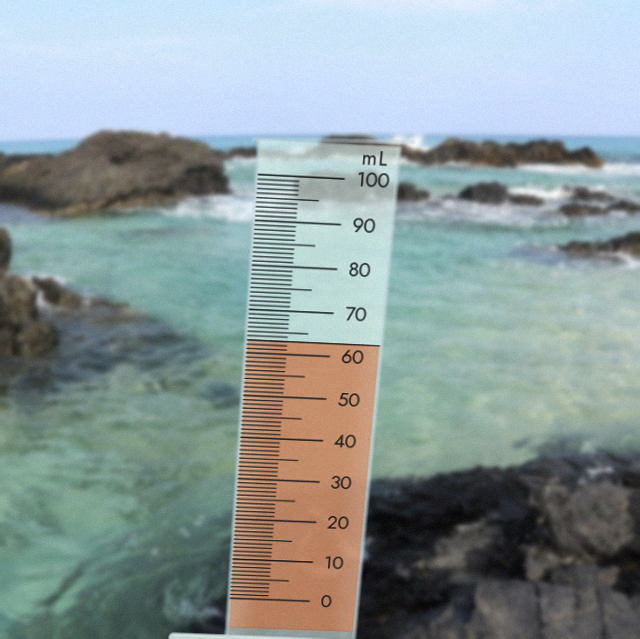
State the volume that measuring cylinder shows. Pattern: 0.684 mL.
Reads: 63 mL
